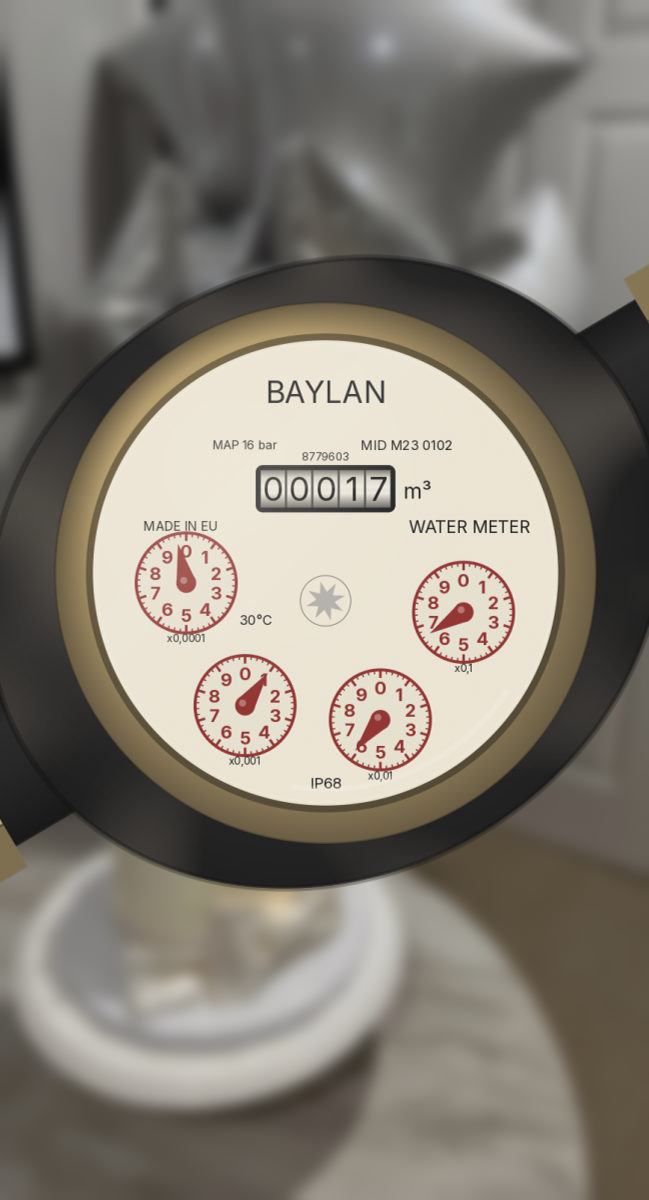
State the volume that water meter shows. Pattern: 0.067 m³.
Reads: 17.6609 m³
